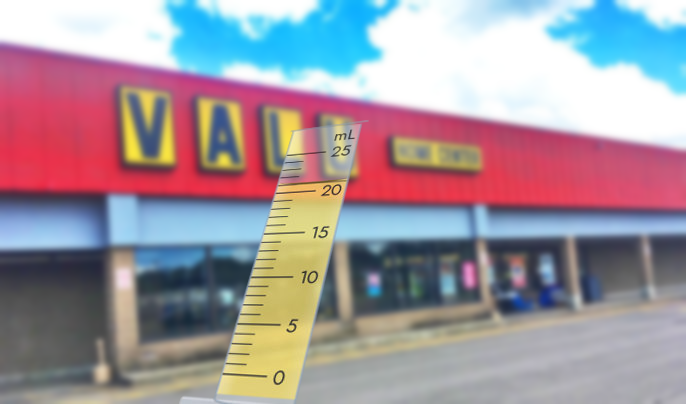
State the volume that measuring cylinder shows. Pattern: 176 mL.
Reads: 21 mL
